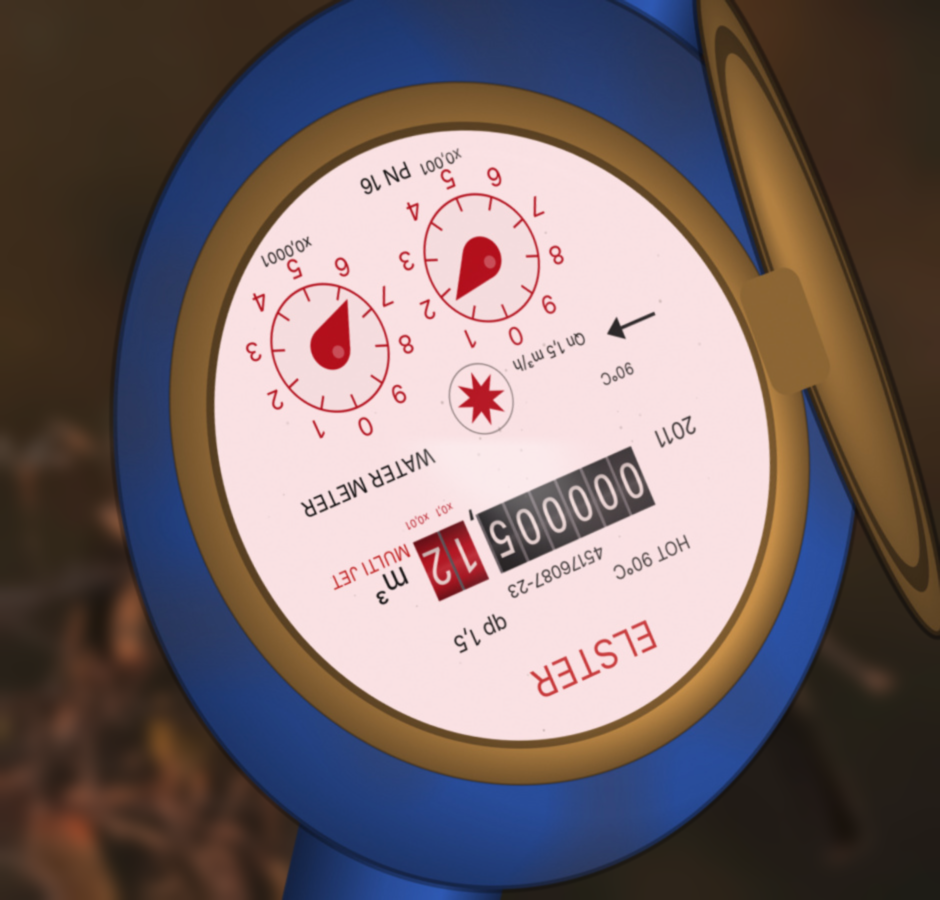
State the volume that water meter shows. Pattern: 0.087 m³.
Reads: 5.1216 m³
